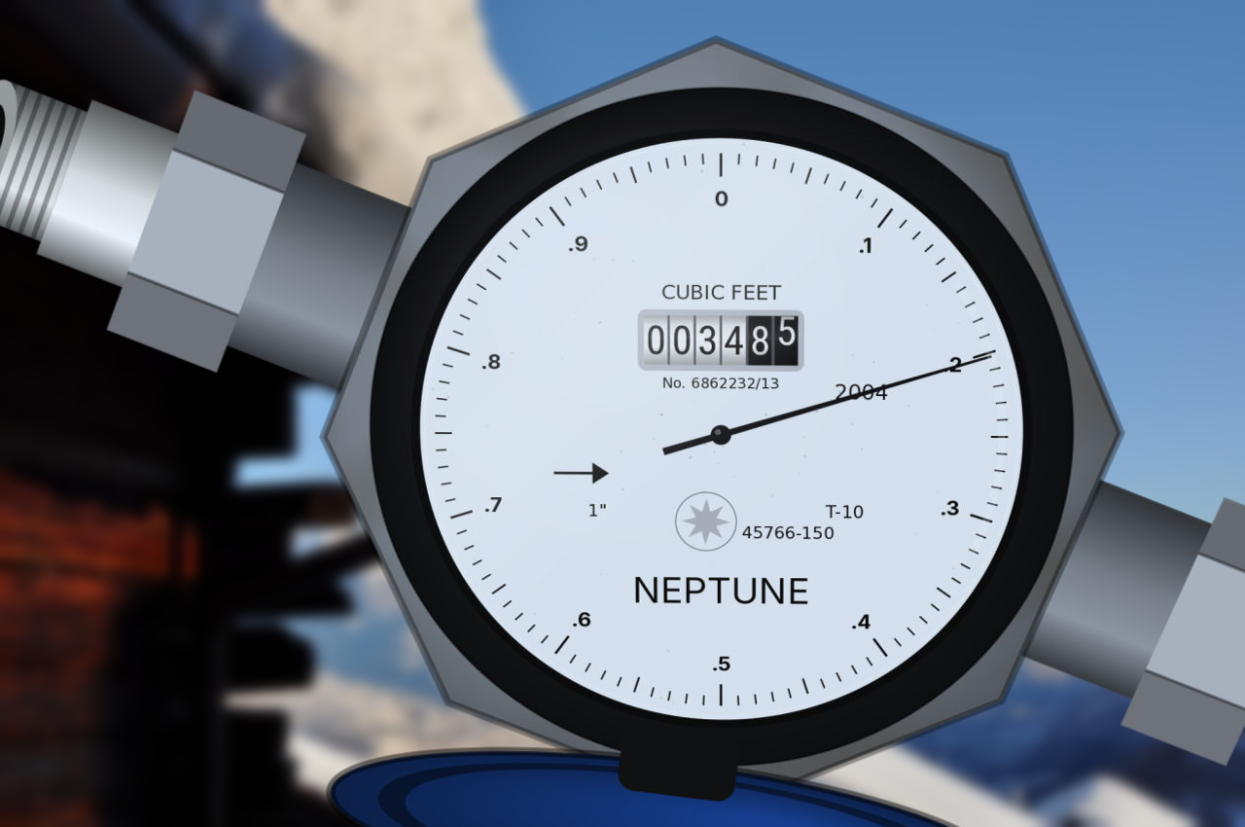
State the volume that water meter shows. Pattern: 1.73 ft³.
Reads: 3485.20 ft³
